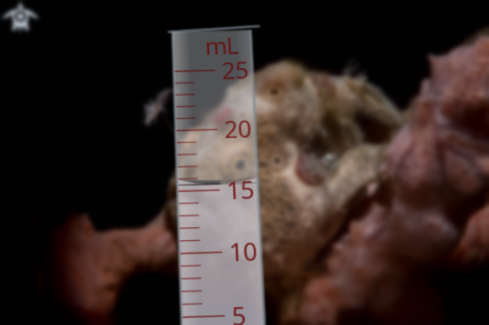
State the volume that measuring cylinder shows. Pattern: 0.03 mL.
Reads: 15.5 mL
